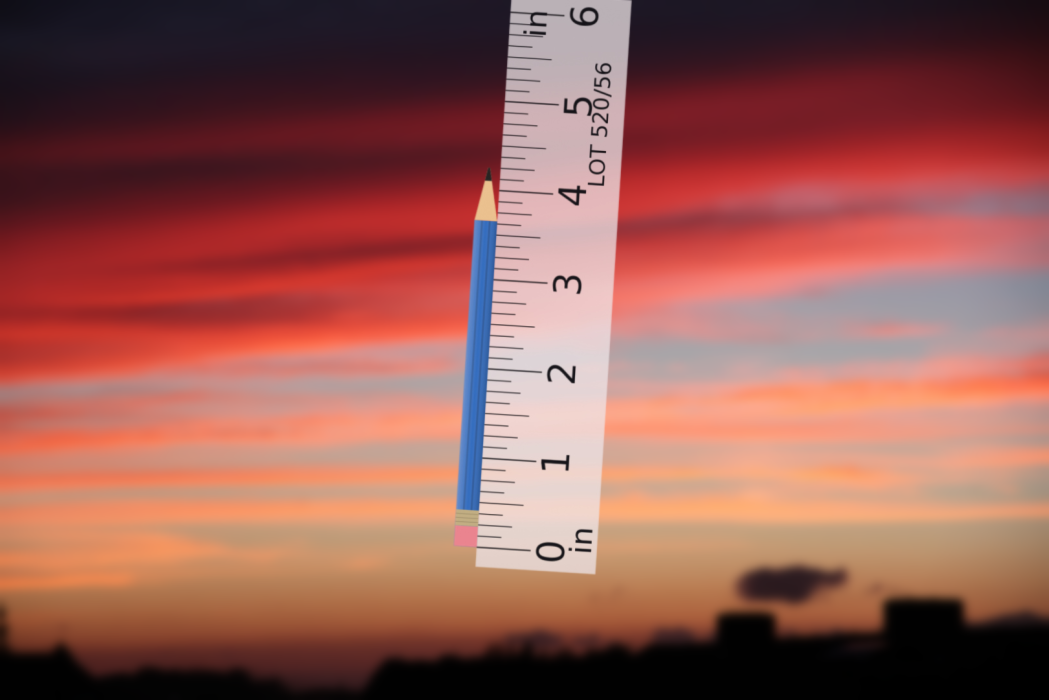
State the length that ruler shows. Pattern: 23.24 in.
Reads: 4.25 in
